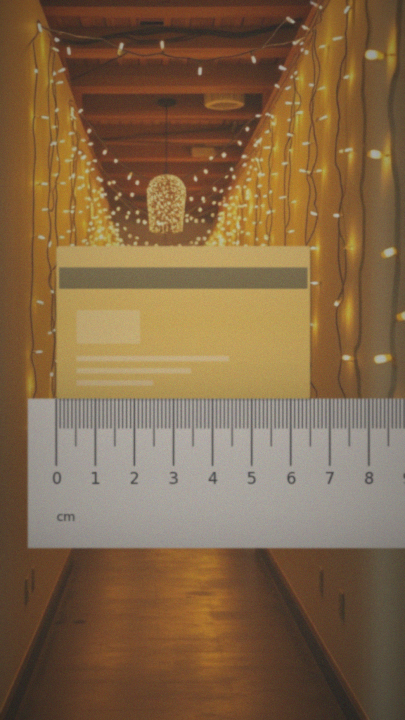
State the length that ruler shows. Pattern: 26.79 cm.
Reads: 6.5 cm
